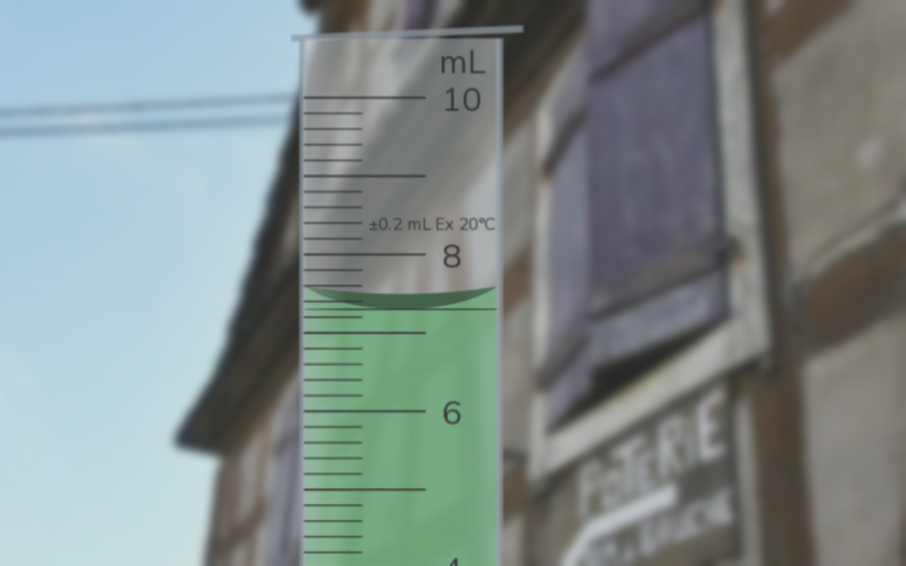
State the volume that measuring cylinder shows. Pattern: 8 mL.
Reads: 7.3 mL
